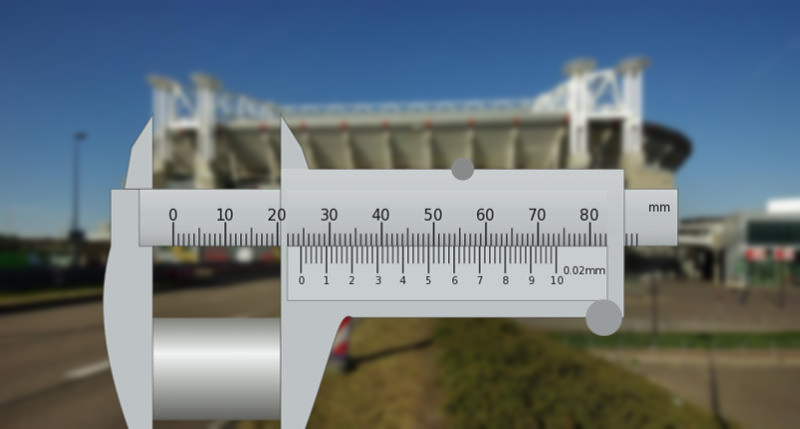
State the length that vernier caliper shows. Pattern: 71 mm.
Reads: 24.5 mm
